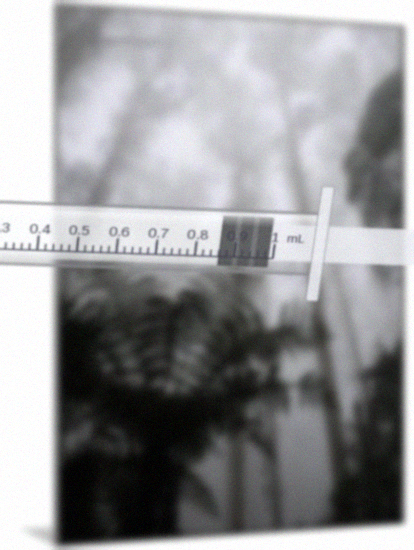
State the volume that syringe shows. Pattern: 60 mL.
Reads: 0.86 mL
